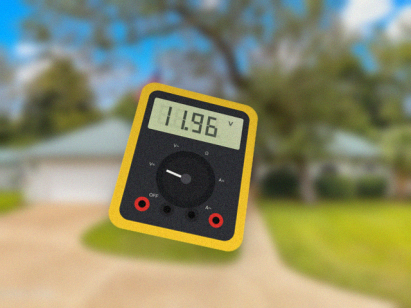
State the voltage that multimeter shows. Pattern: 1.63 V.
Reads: 11.96 V
